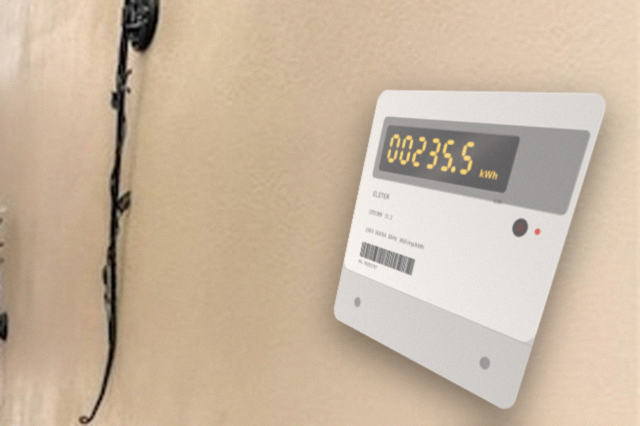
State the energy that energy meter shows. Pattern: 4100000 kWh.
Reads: 235.5 kWh
